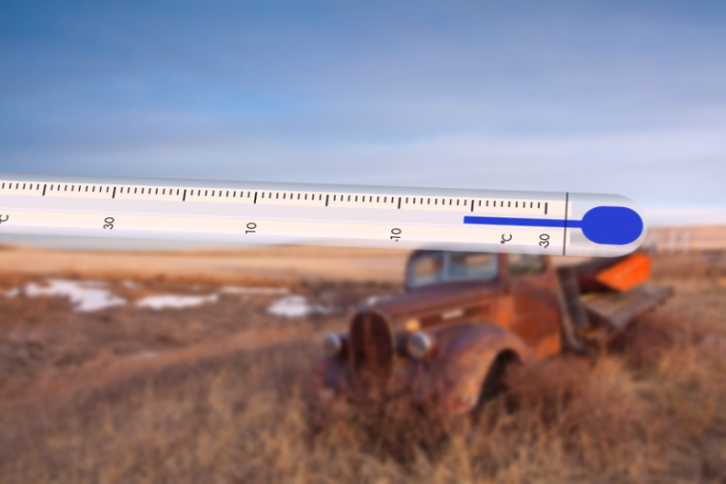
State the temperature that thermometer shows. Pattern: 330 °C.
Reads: -19 °C
